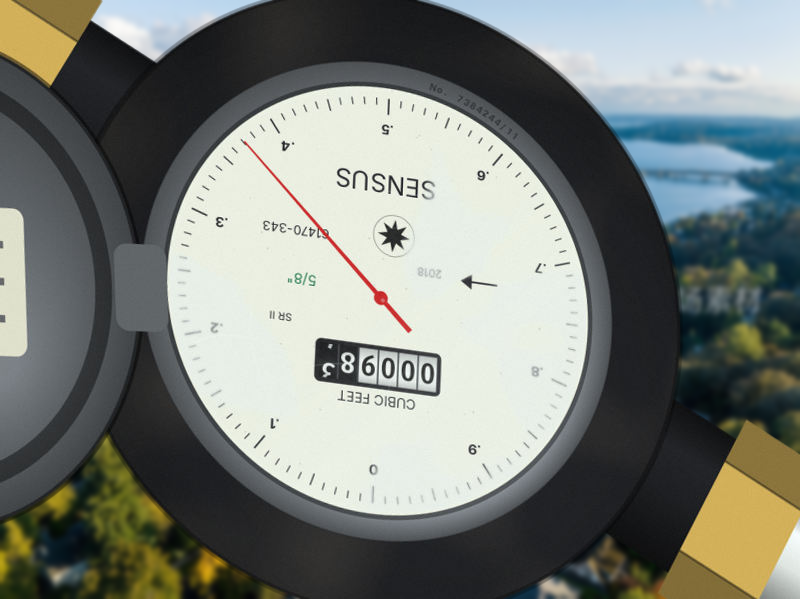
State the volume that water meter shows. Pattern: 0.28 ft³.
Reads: 983.37 ft³
